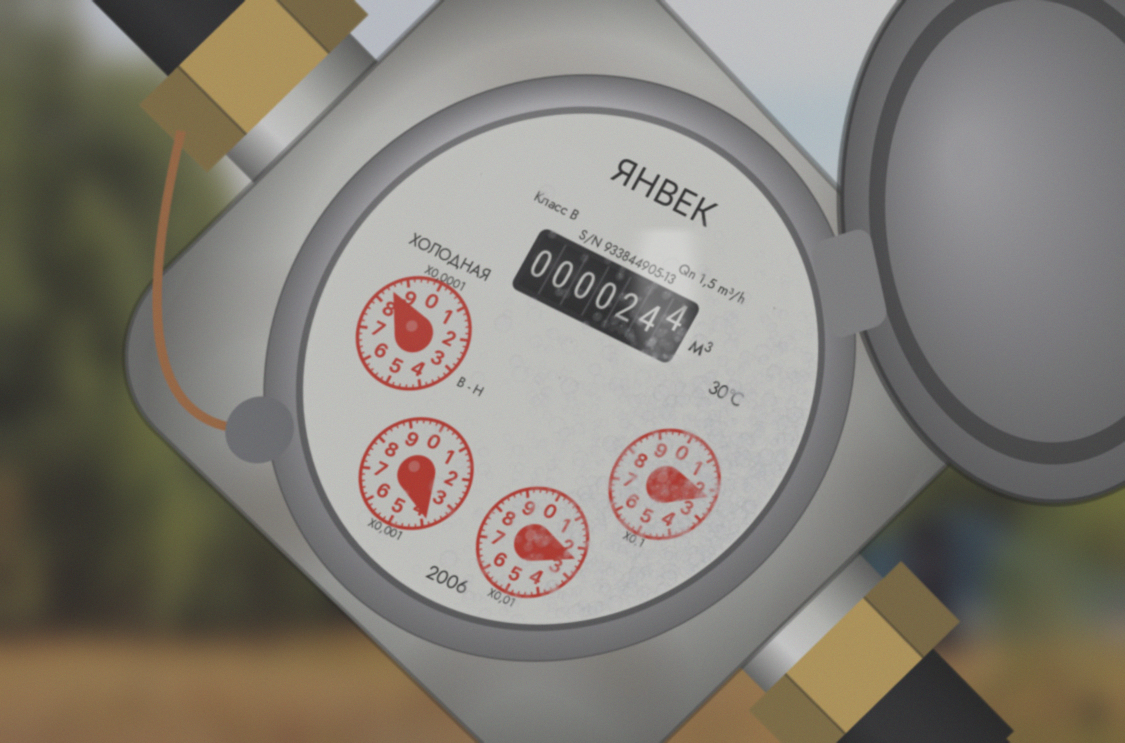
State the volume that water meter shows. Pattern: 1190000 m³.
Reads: 244.2238 m³
